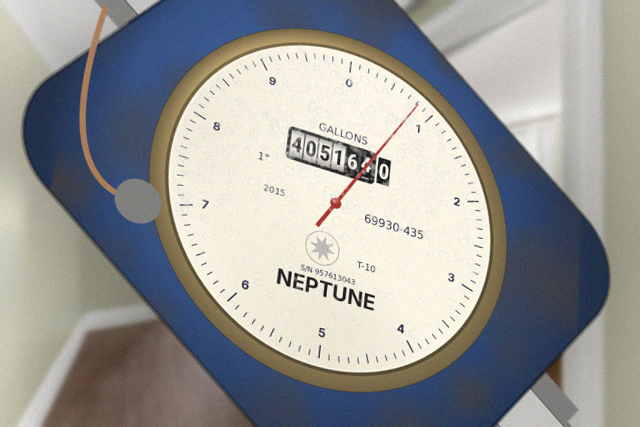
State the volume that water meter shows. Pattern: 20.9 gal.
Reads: 4051640.8 gal
